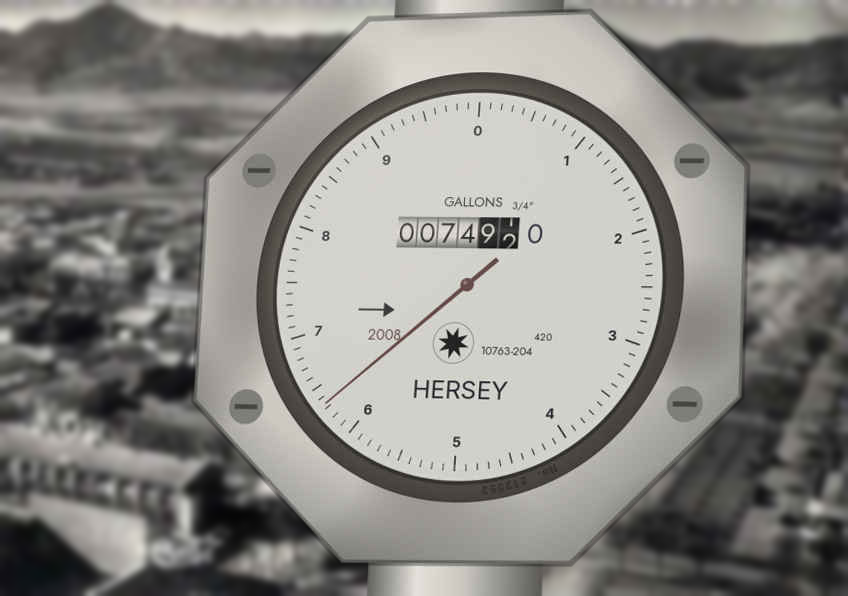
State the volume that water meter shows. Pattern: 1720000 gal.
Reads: 74916.3 gal
